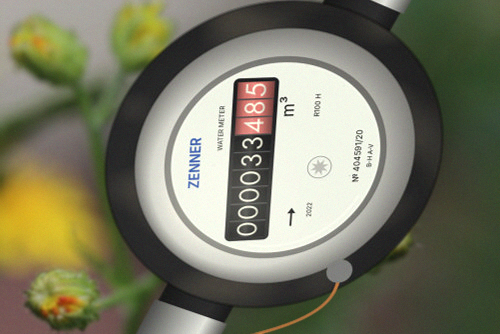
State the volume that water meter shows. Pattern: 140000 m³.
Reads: 33.485 m³
